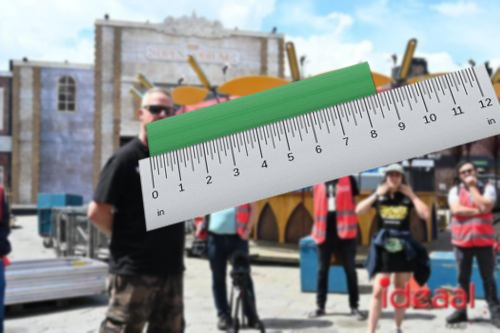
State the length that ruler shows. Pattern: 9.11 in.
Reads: 8.5 in
